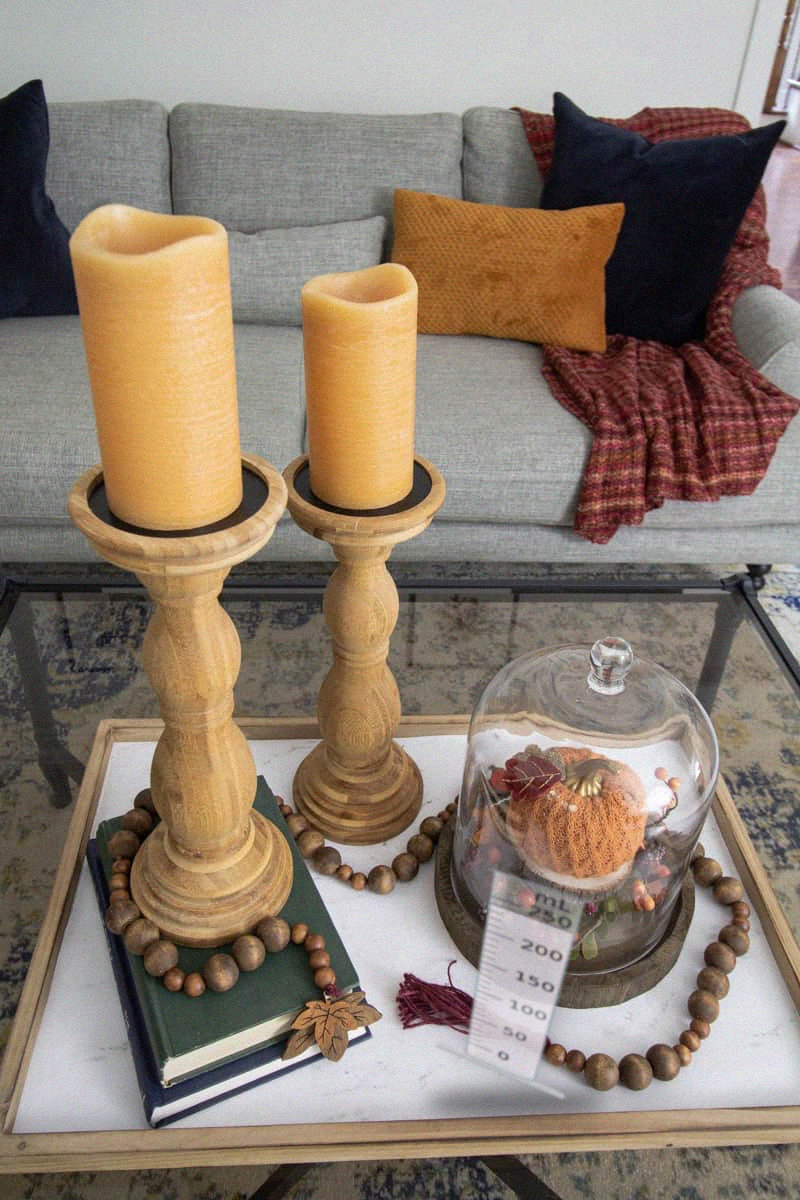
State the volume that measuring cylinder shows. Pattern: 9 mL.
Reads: 240 mL
